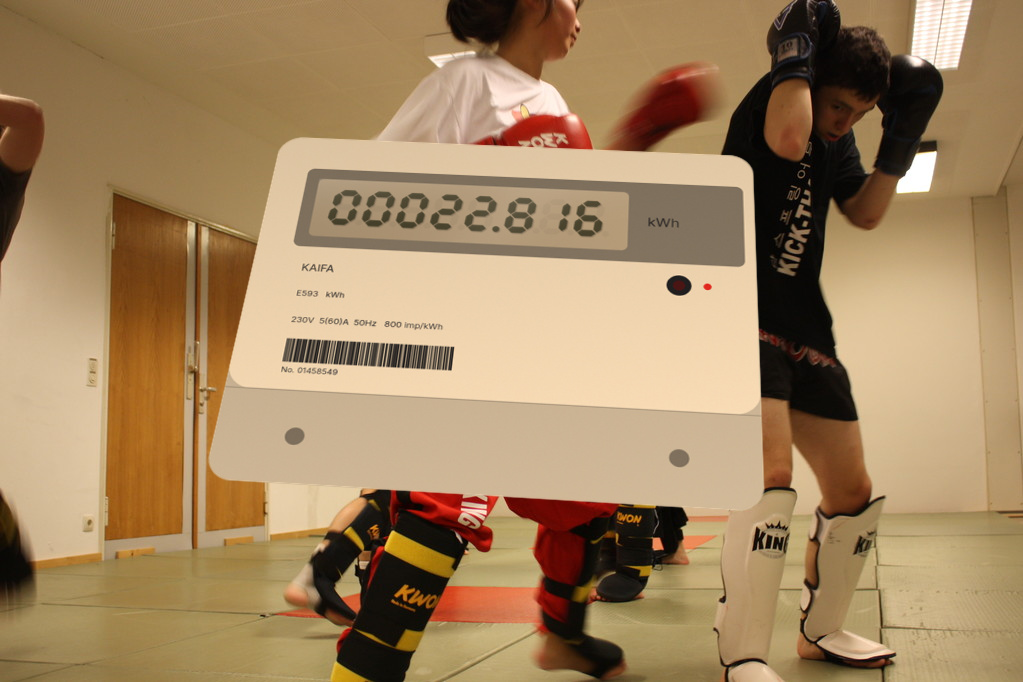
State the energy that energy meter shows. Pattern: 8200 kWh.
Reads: 22.816 kWh
